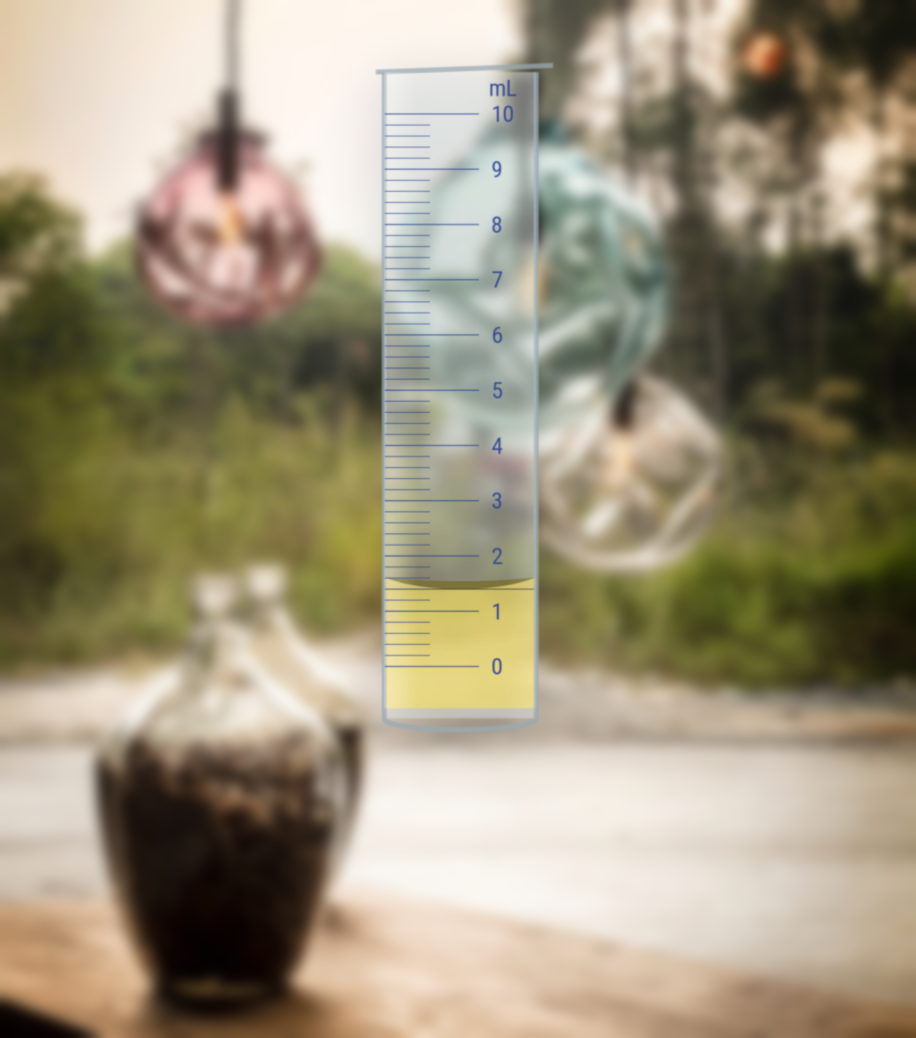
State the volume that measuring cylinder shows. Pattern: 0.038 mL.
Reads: 1.4 mL
